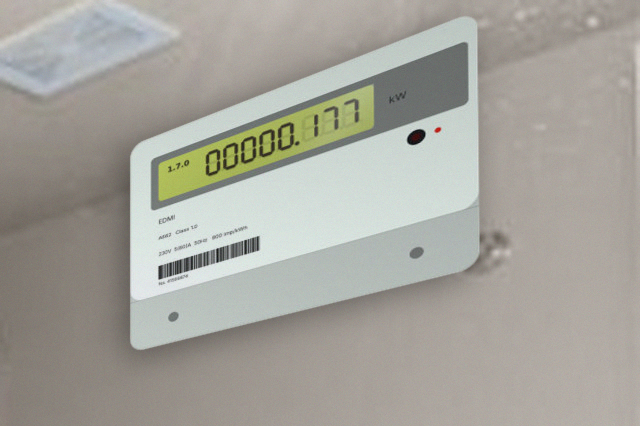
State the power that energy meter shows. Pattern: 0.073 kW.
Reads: 0.177 kW
